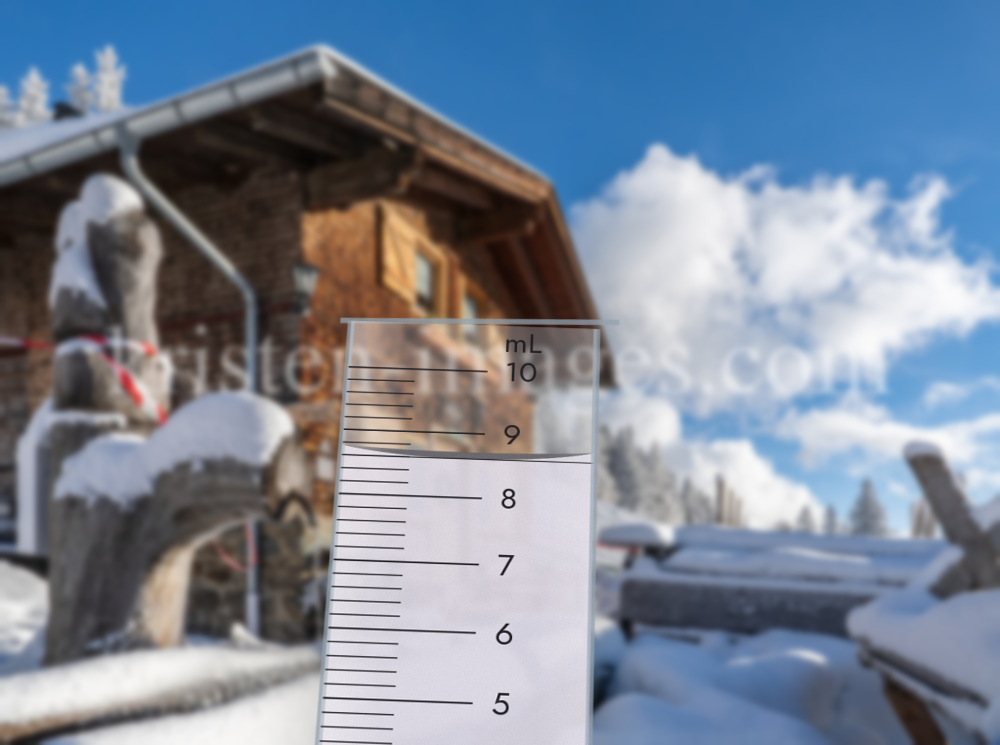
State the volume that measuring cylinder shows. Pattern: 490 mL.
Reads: 8.6 mL
